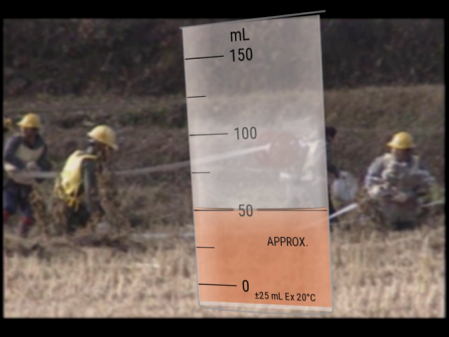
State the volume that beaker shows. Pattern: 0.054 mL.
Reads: 50 mL
